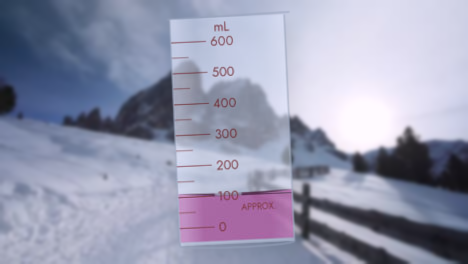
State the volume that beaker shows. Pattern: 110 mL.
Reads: 100 mL
